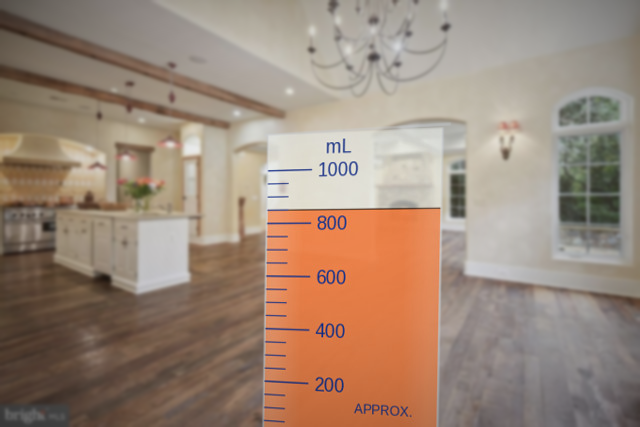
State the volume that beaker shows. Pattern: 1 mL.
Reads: 850 mL
